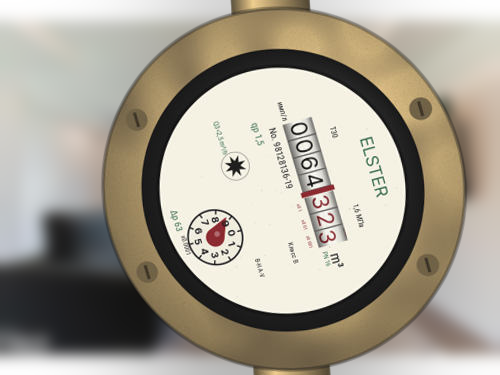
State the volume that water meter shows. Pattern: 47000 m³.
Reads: 64.3228 m³
